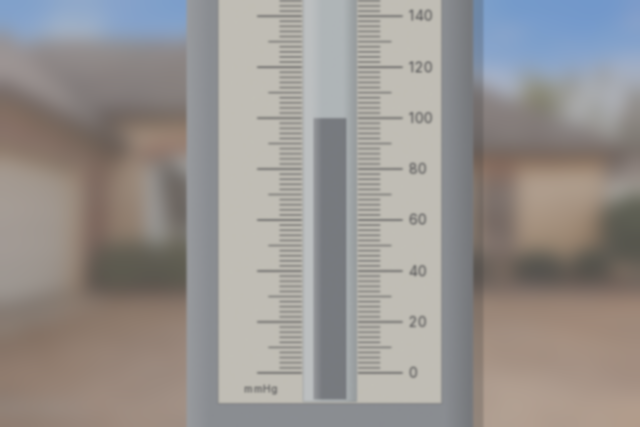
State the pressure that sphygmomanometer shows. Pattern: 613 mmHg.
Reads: 100 mmHg
